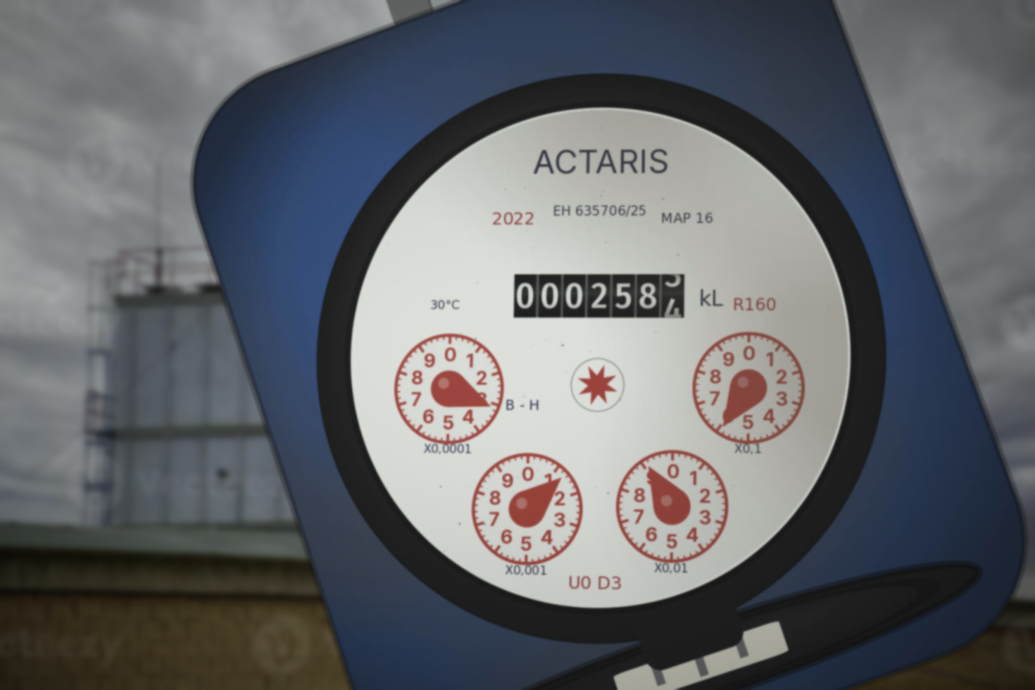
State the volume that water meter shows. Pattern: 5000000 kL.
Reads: 2583.5913 kL
